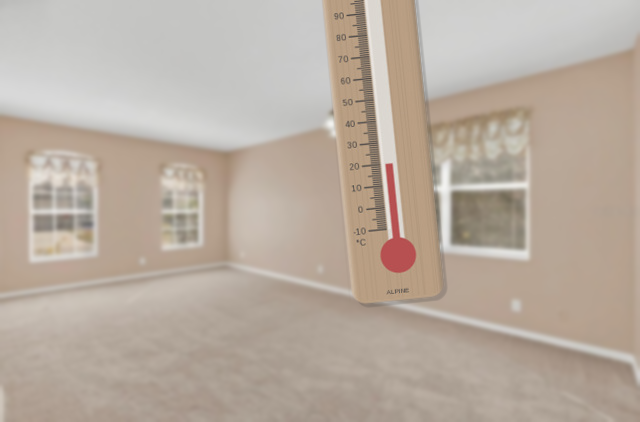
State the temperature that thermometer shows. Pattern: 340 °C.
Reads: 20 °C
